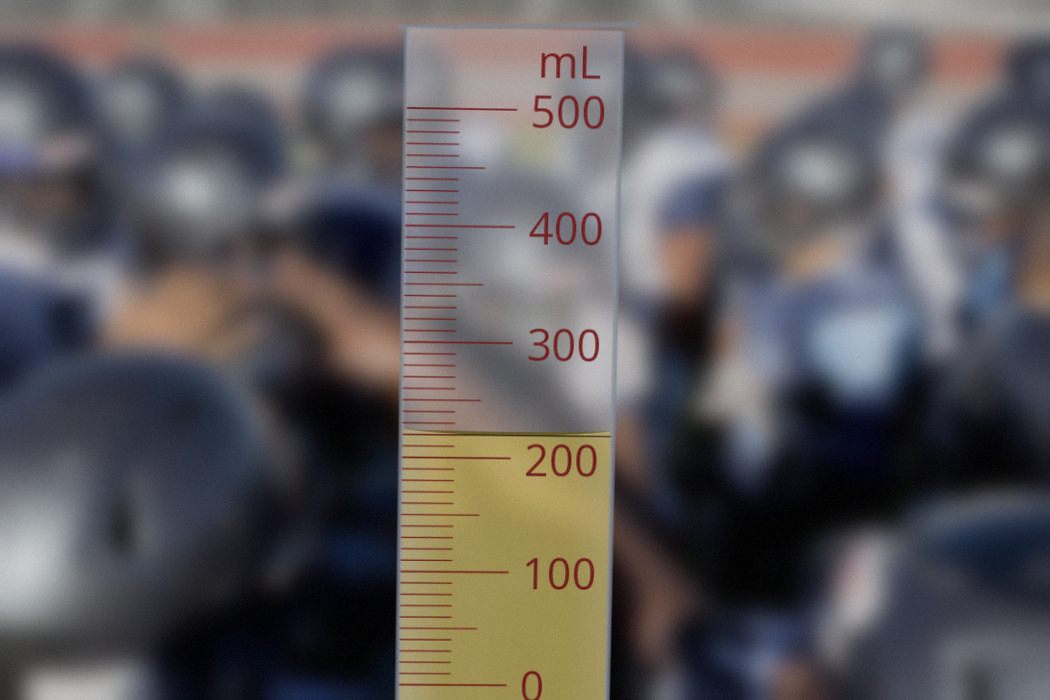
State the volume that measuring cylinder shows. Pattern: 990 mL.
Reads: 220 mL
